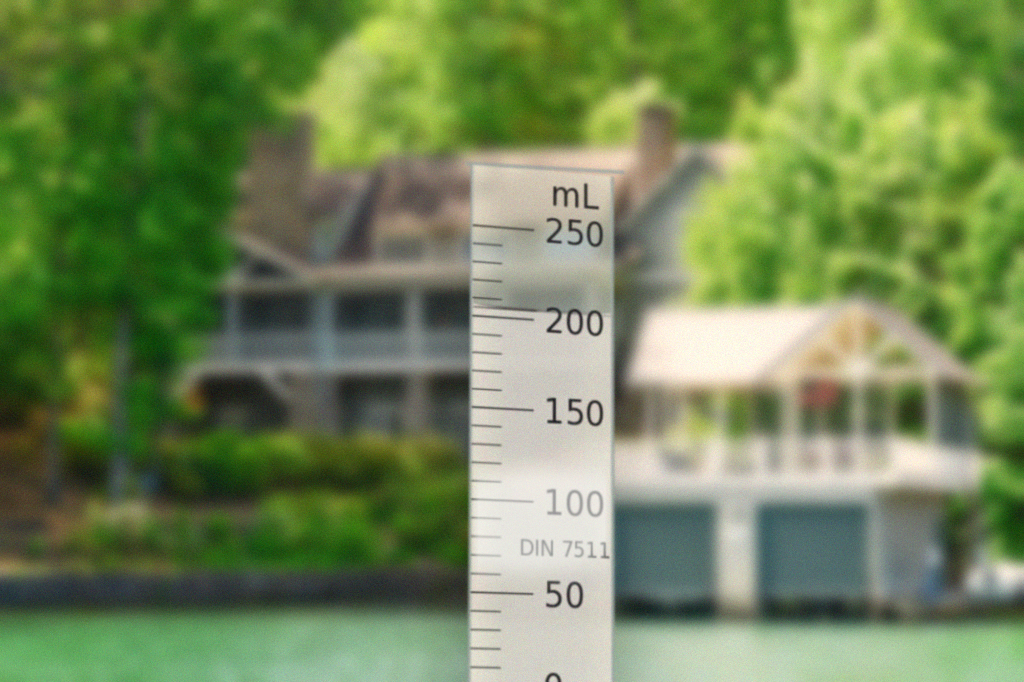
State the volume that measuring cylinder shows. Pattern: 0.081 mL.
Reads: 205 mL
